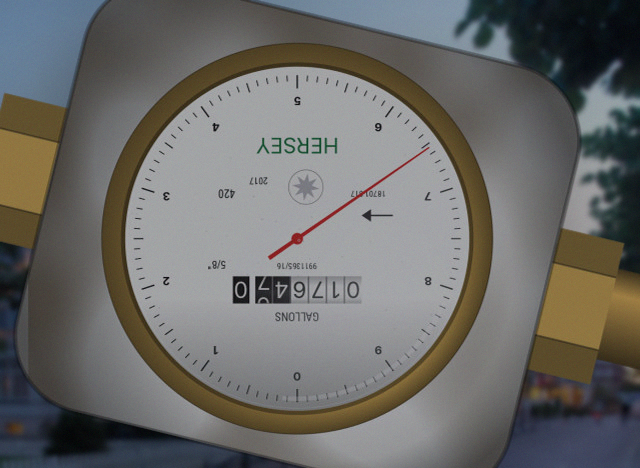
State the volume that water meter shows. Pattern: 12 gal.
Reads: 176466.5 gal
